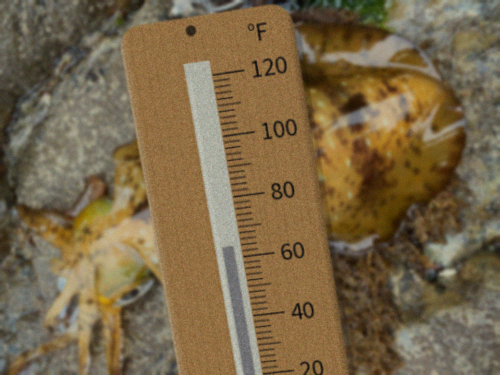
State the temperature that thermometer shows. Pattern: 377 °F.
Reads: 64 °F
